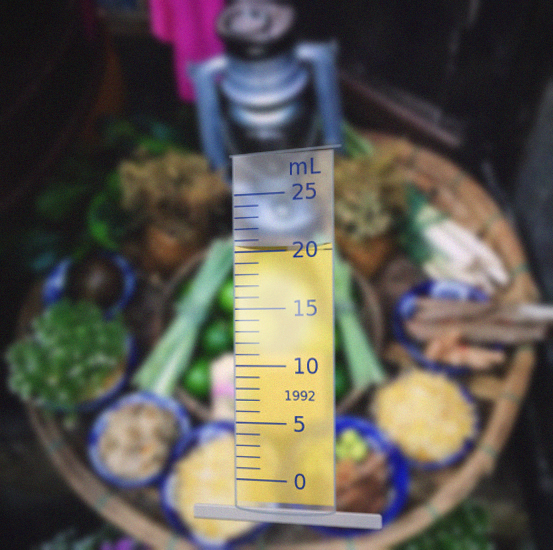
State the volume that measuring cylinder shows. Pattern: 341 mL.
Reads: 20 mL
